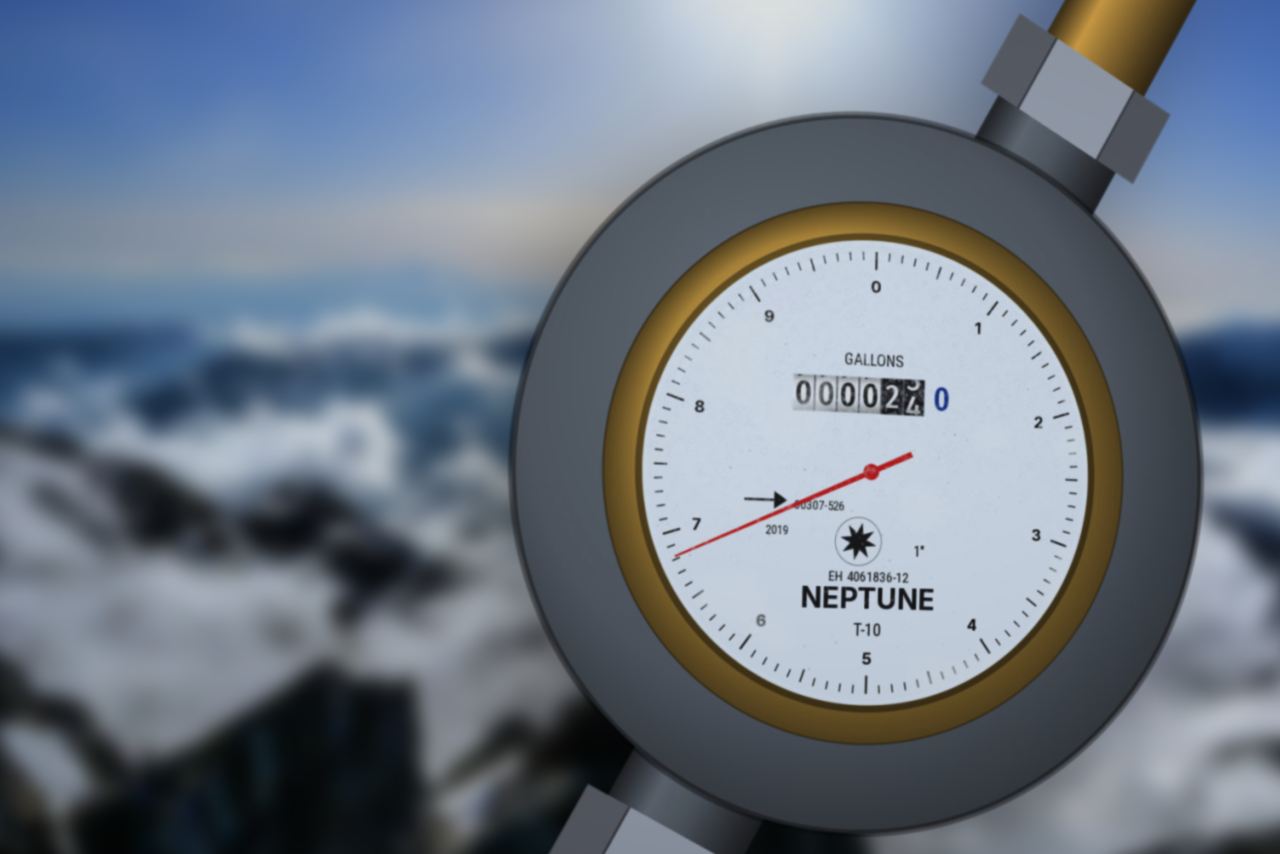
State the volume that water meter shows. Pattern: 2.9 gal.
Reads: 236.8 gal
